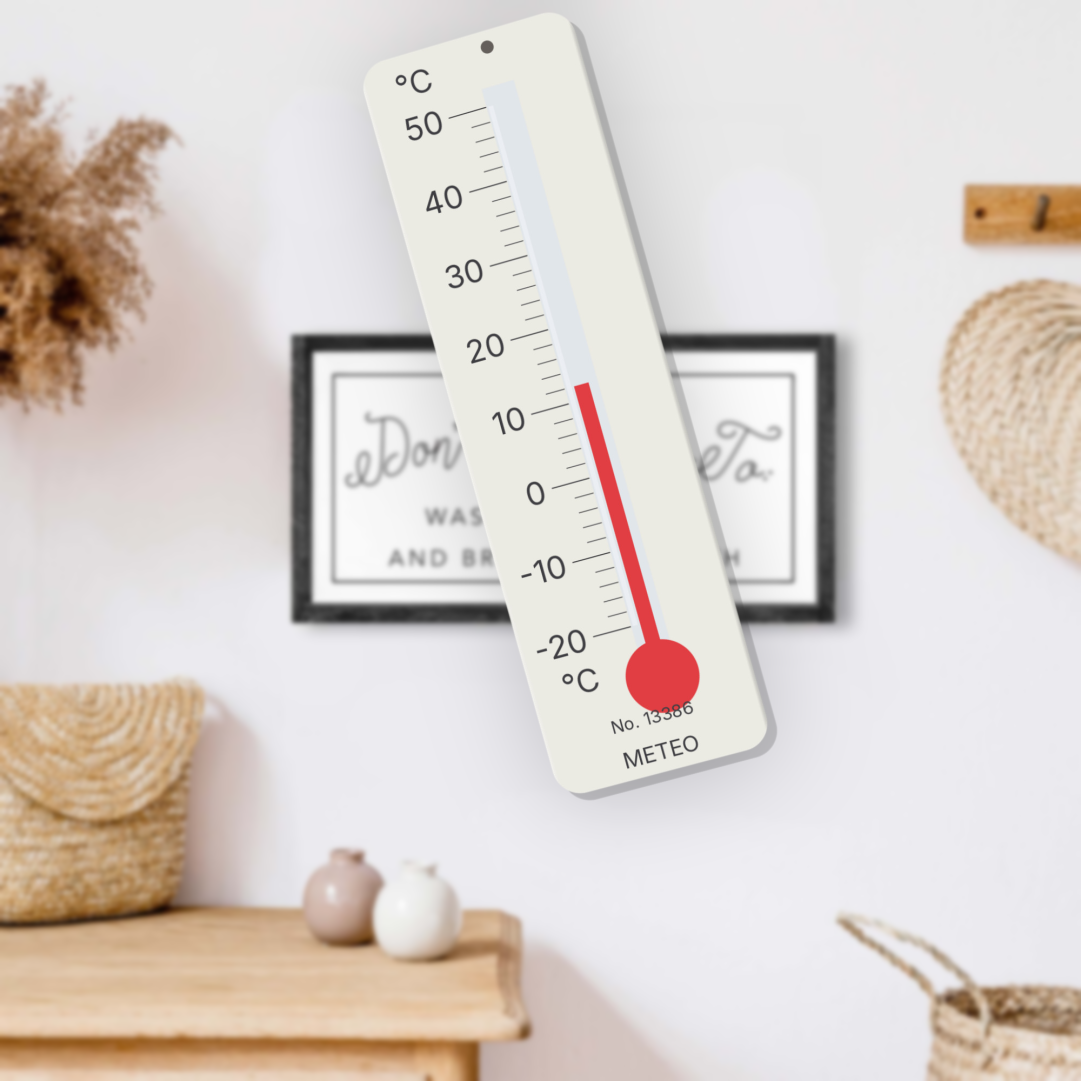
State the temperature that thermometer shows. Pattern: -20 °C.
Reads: 12 °C
